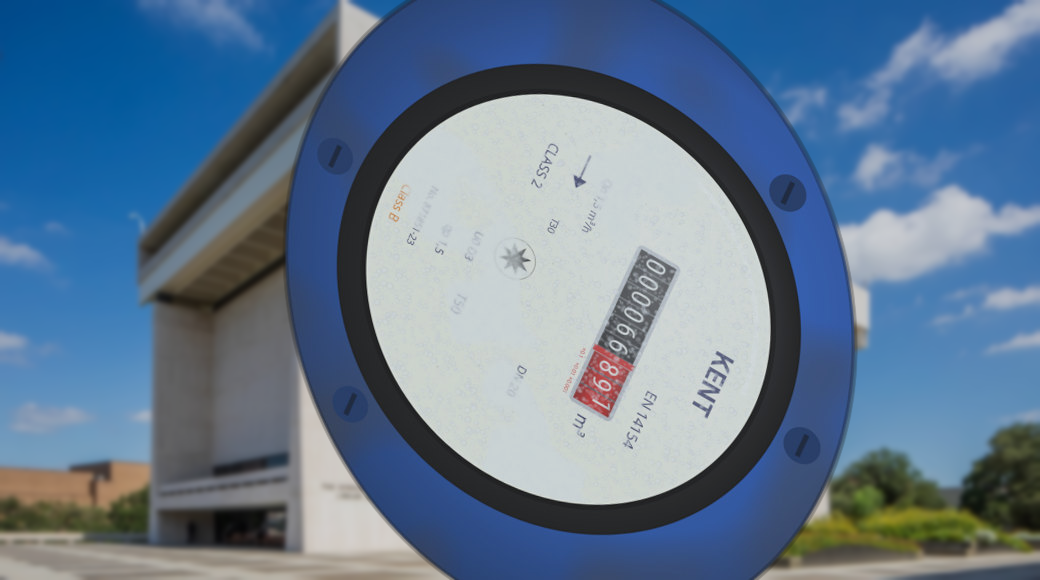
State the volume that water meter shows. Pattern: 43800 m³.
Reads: 66.891 m³
